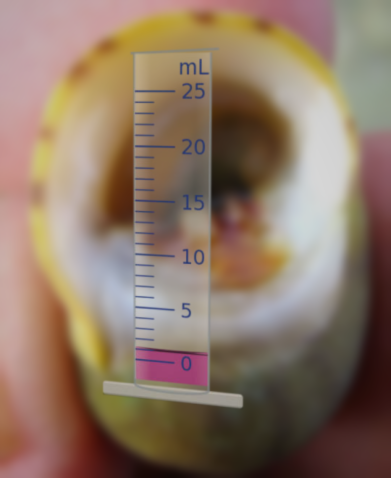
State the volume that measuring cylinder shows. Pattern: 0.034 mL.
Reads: 1 mL
